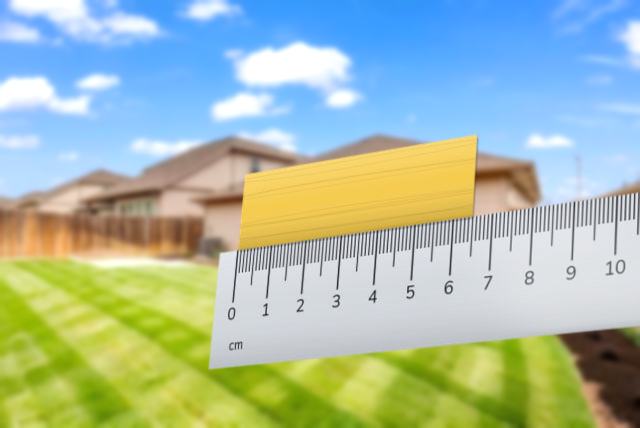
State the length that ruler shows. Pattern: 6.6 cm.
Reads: 6.5 cm
